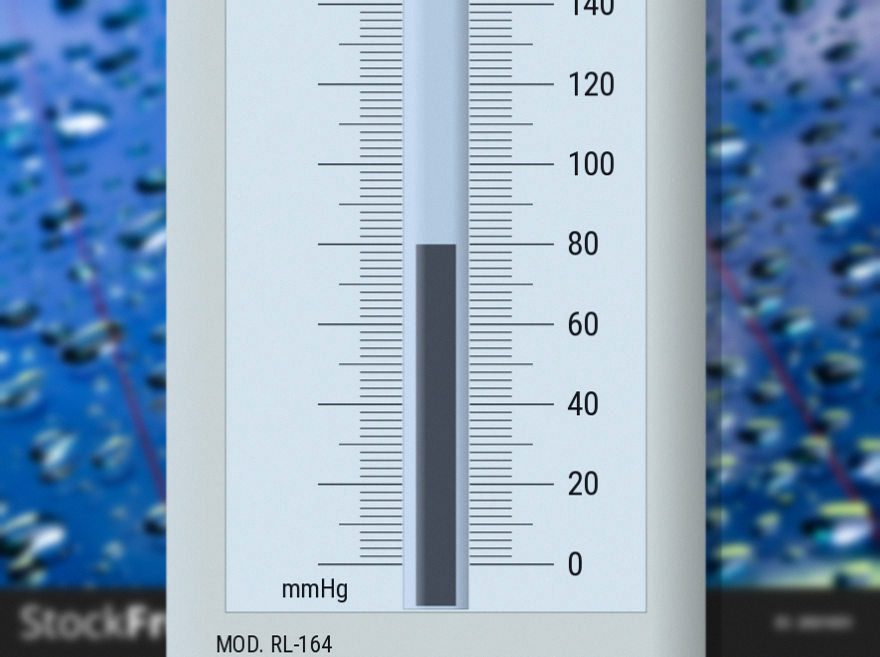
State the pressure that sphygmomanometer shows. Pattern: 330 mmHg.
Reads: 80 mmHg
